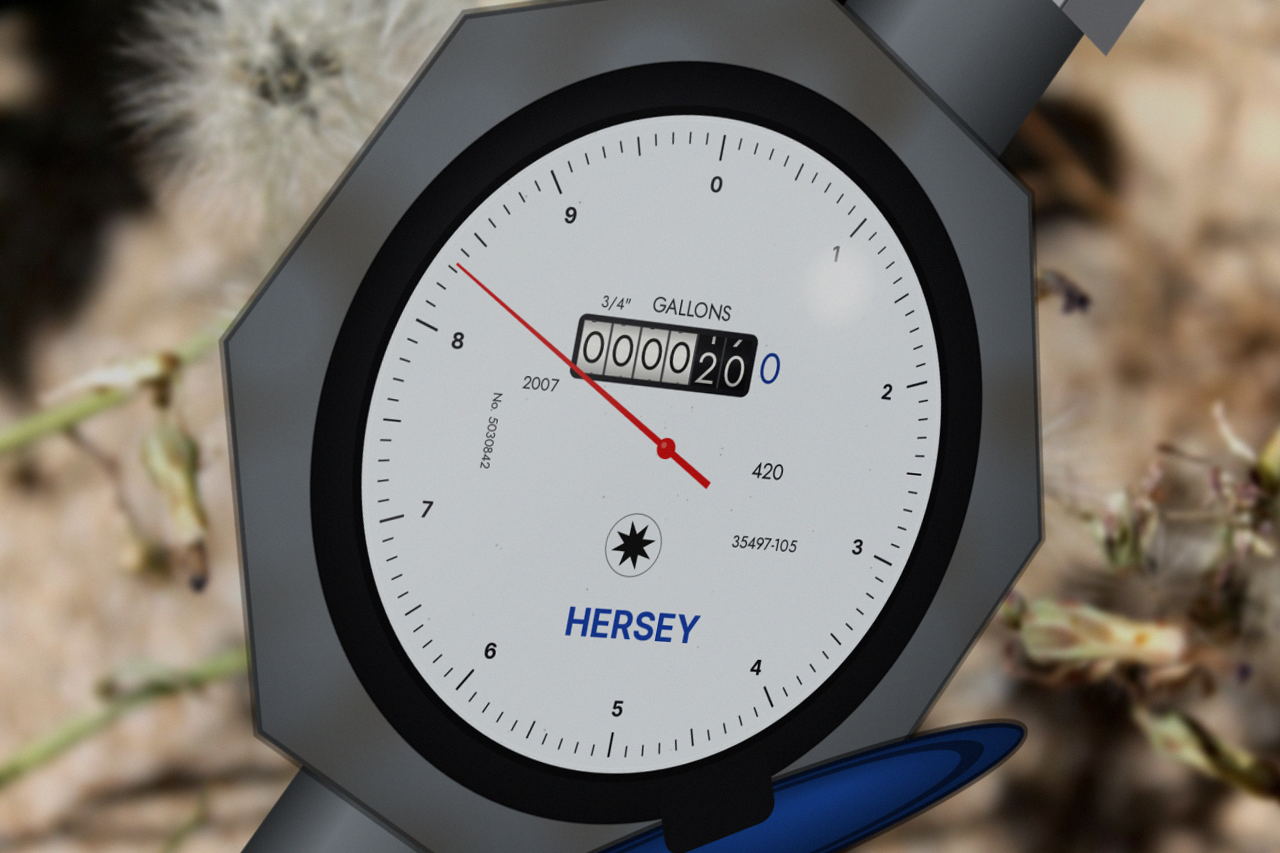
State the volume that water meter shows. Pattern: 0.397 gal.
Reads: 198.3 gal
